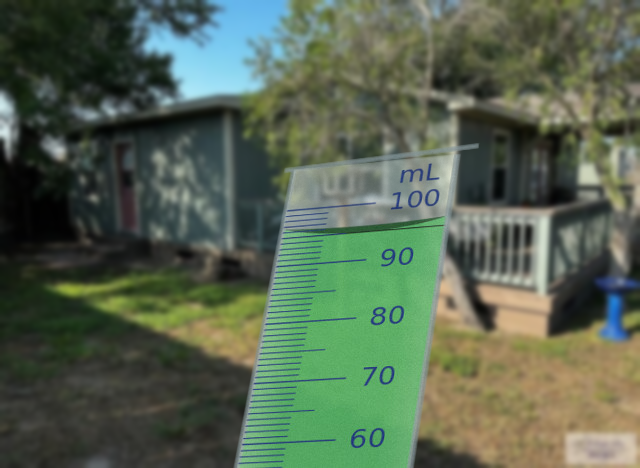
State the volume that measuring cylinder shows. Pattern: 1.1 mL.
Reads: 95 mL
